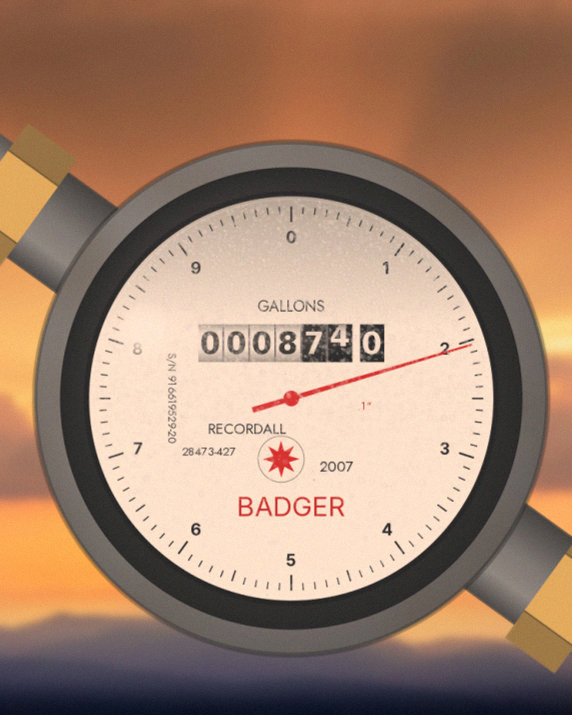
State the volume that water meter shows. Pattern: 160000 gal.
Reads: 8742.0 gal
